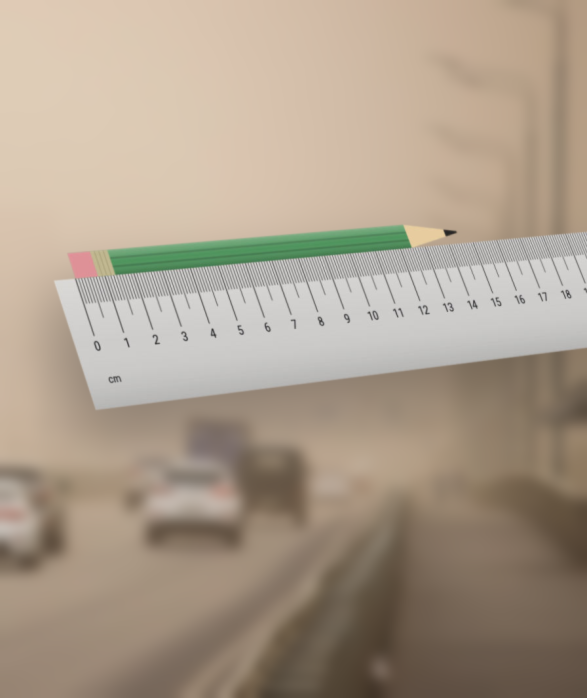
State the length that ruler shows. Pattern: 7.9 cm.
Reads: 14.5 cm
